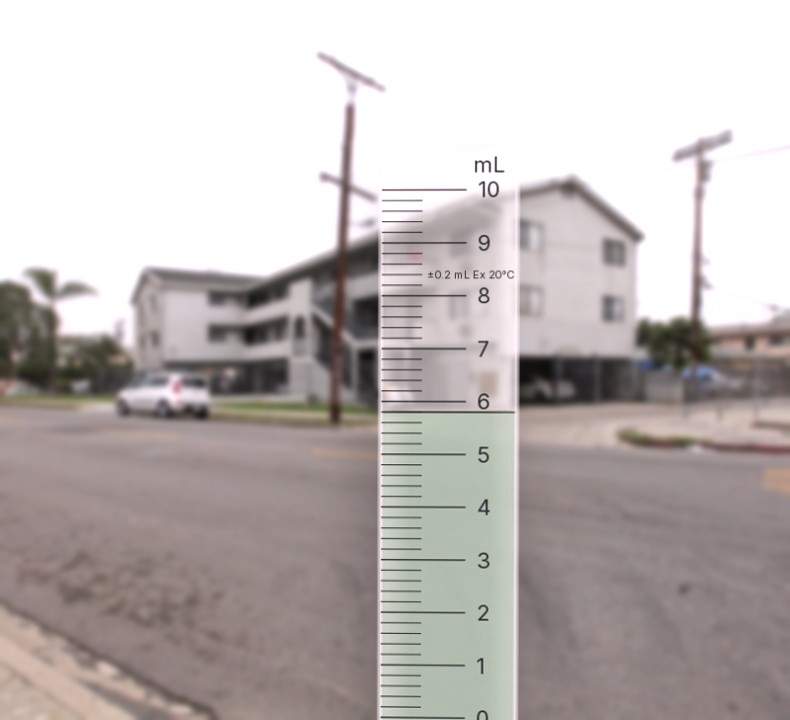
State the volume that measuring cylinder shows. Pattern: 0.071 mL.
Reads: 5.8 mL
